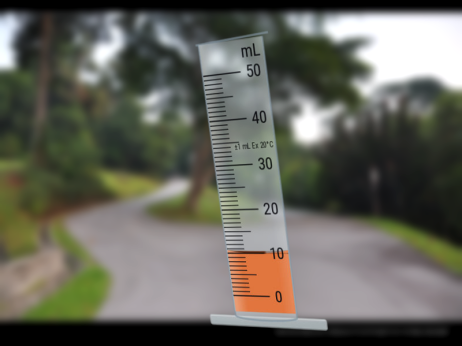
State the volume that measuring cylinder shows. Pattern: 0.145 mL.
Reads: 10 mL
